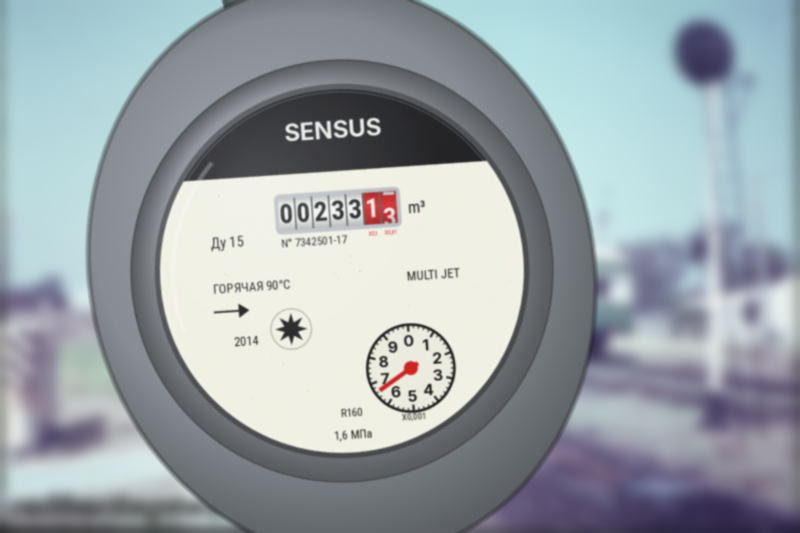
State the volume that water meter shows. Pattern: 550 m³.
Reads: 233.126 m³
